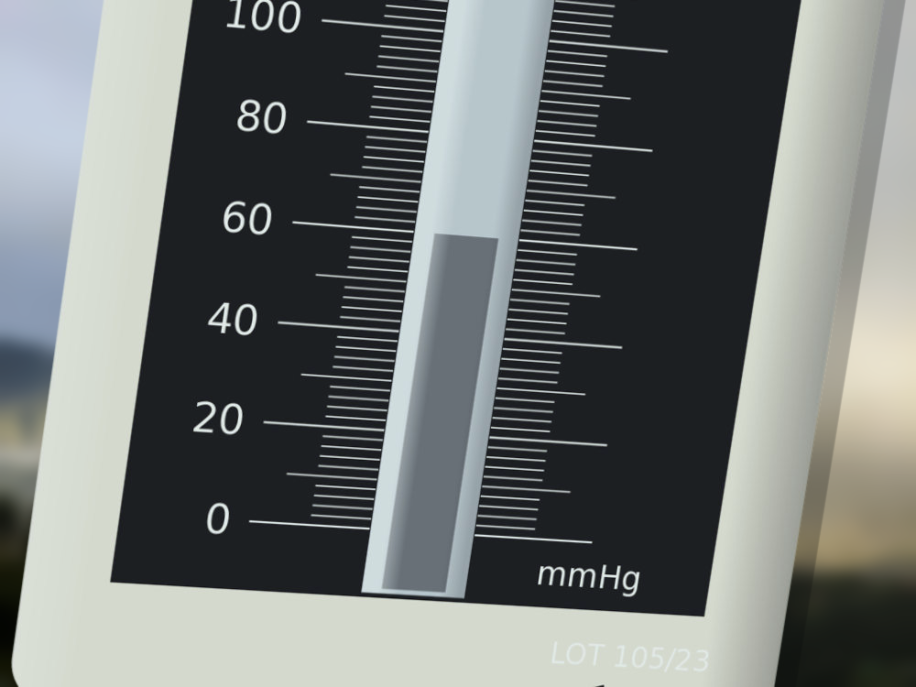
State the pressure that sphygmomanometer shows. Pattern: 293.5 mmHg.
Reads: 60 mmHg
